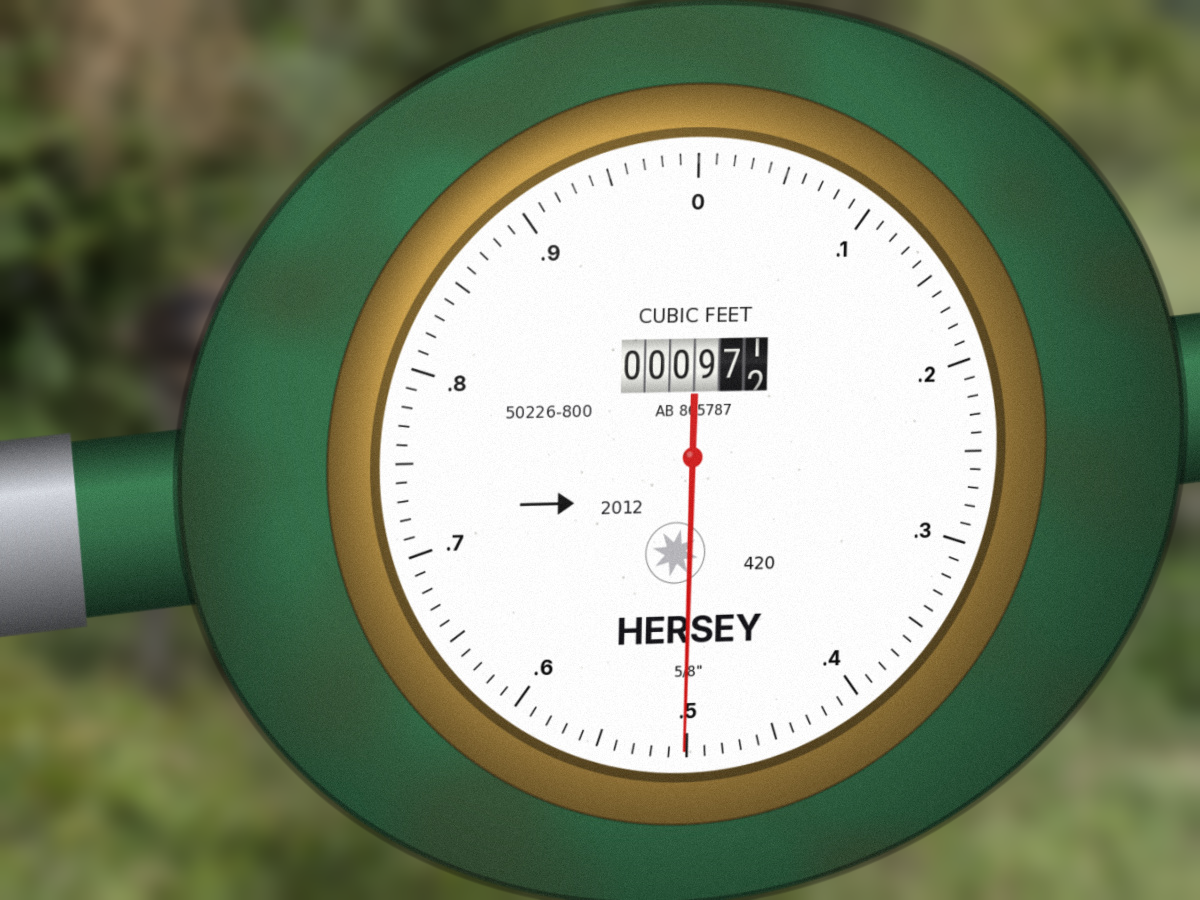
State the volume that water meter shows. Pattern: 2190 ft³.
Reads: 971.50 ft³
